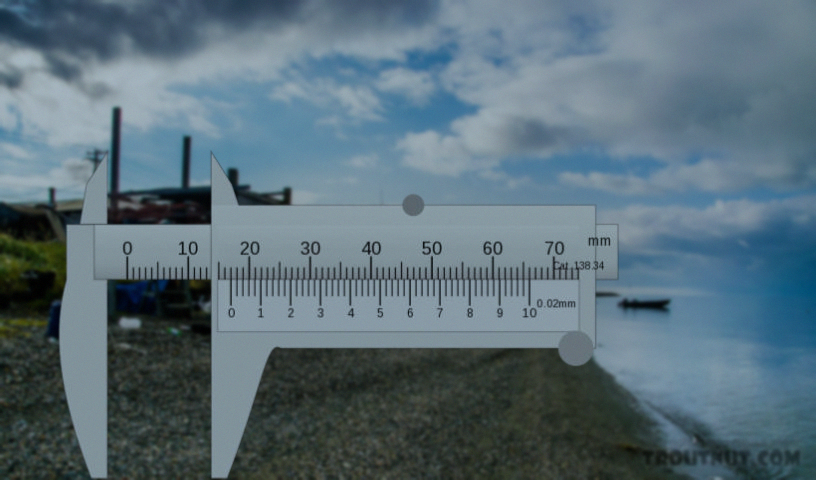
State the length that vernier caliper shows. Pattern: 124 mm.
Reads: 17.0 mm
